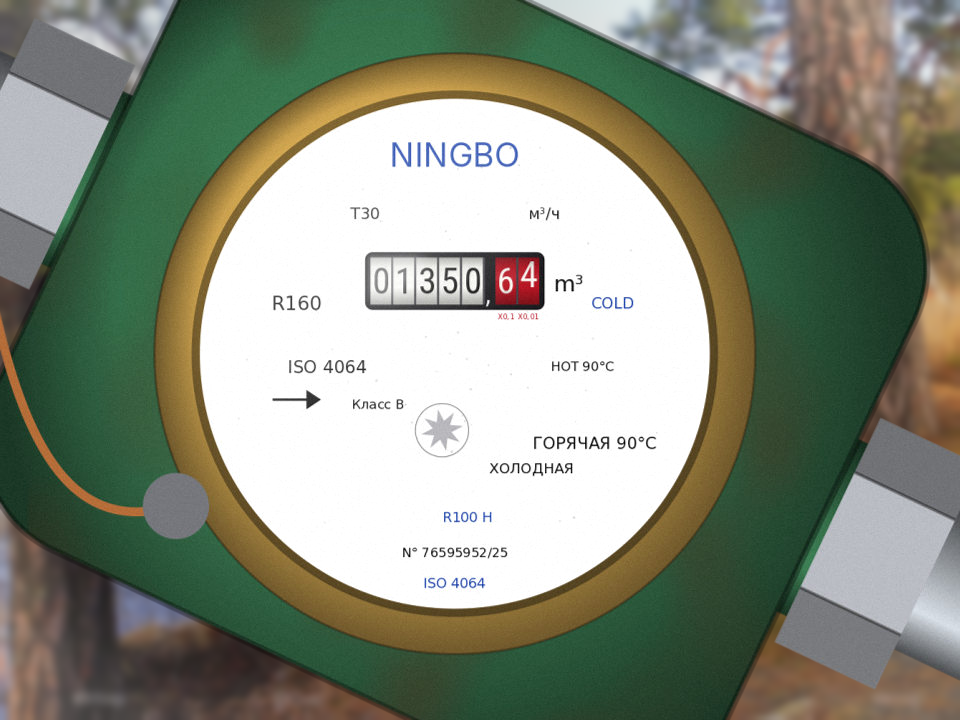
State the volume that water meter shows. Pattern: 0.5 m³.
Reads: 1350.64 m³
